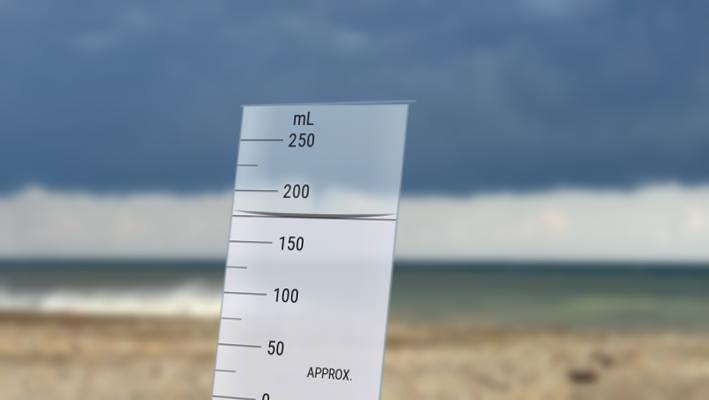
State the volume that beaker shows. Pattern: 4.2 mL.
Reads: 175 mL
